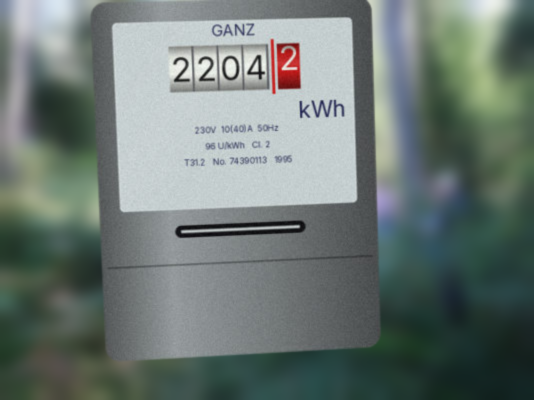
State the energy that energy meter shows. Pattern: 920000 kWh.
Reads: 2204.2 kWh
